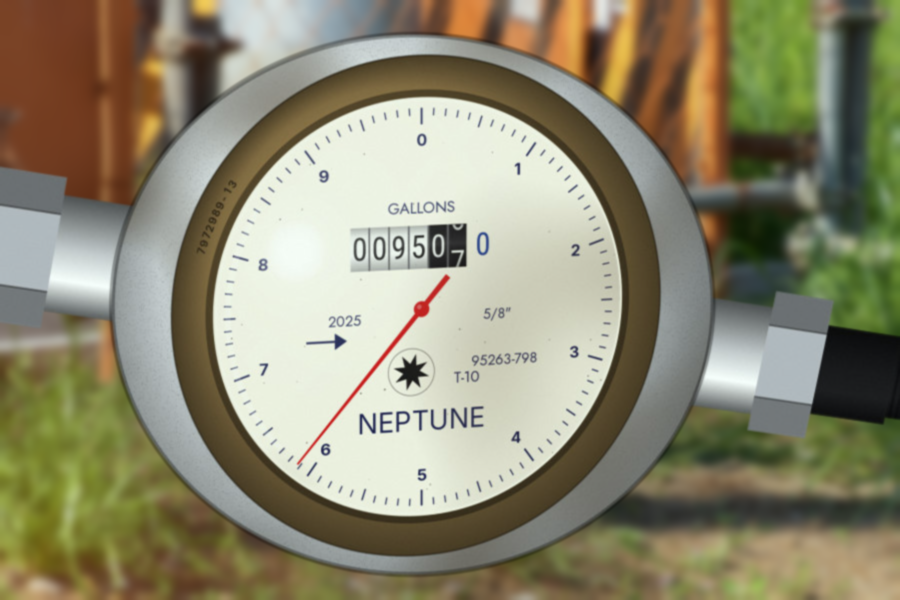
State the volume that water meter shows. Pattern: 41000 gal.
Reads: 95066.1 gal
